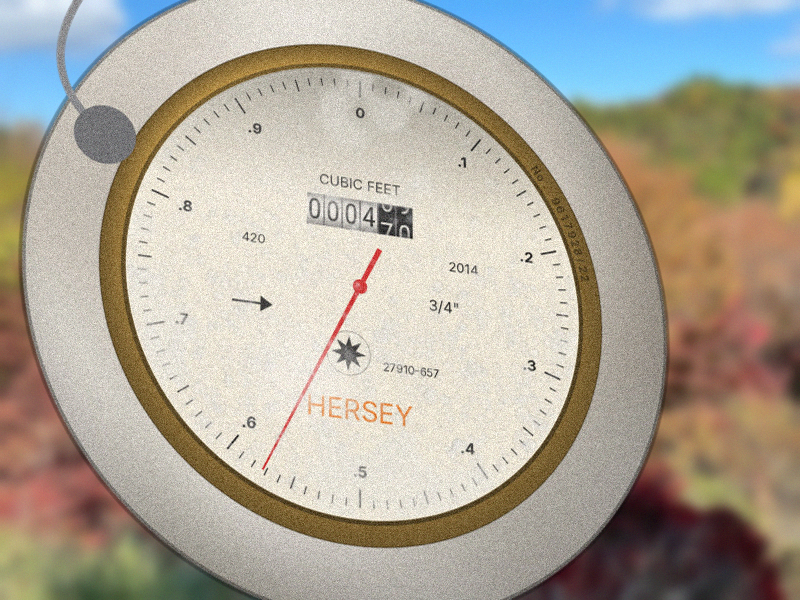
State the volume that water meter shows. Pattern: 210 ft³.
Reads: 469.57 ft³
